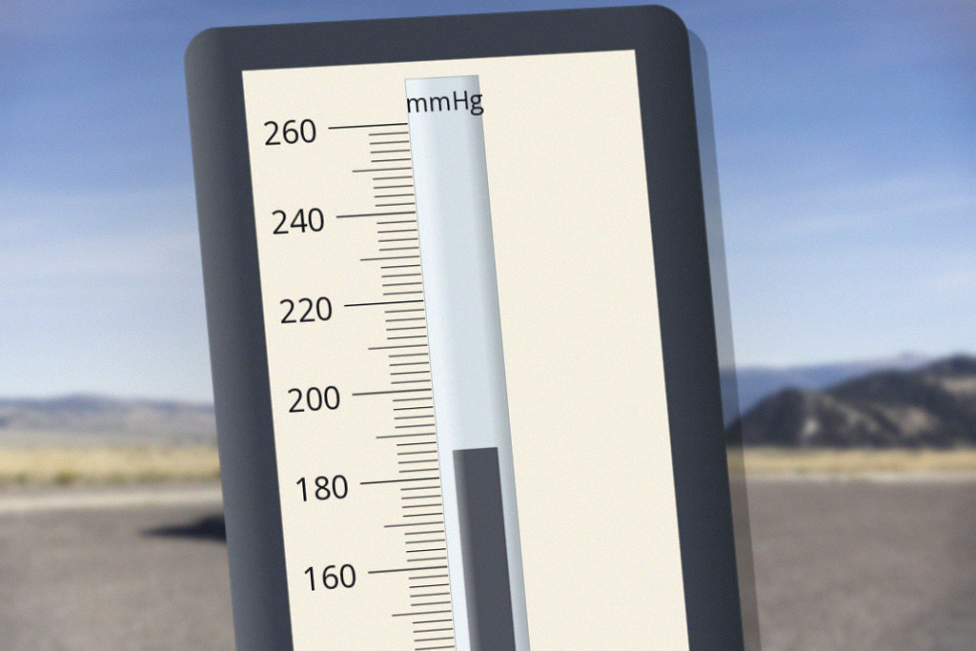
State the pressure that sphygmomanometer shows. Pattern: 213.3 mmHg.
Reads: 186 mmHg
